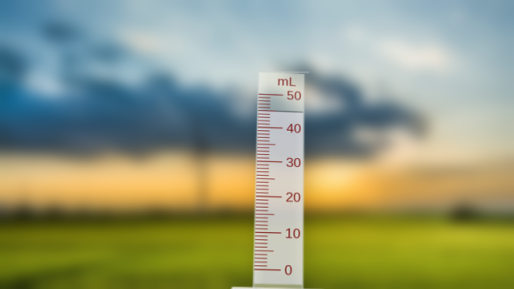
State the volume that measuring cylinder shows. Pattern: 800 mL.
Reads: 45 mL
